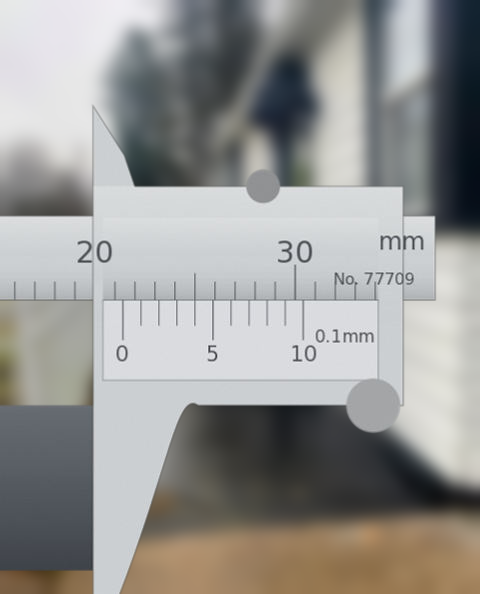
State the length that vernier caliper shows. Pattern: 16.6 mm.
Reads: 21.4 mm
